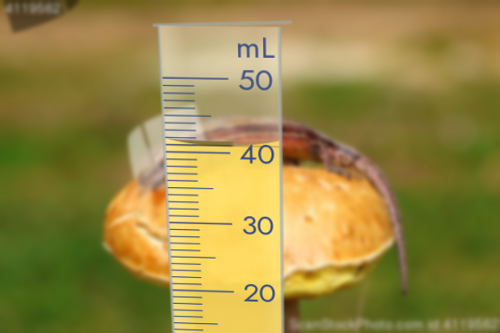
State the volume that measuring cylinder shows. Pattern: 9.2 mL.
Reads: 41 mL
